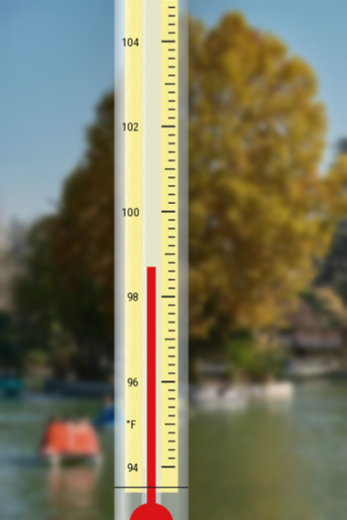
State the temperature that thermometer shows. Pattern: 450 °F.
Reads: 98.7 °F
